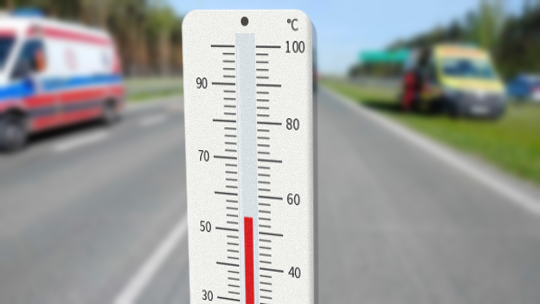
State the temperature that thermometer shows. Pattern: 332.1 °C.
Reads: 54 °C
